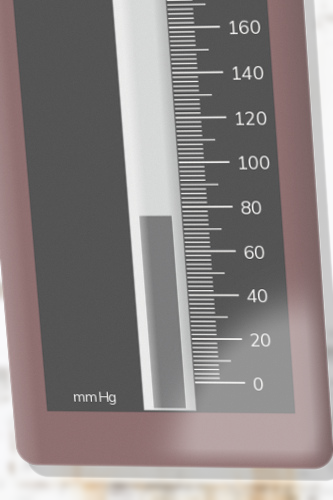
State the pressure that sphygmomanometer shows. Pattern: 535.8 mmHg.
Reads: 76 mmHg
